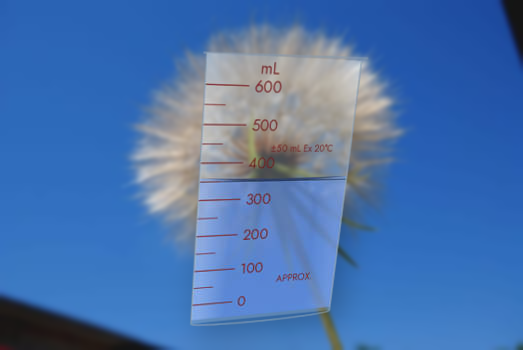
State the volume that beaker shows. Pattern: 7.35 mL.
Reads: 350 mL
